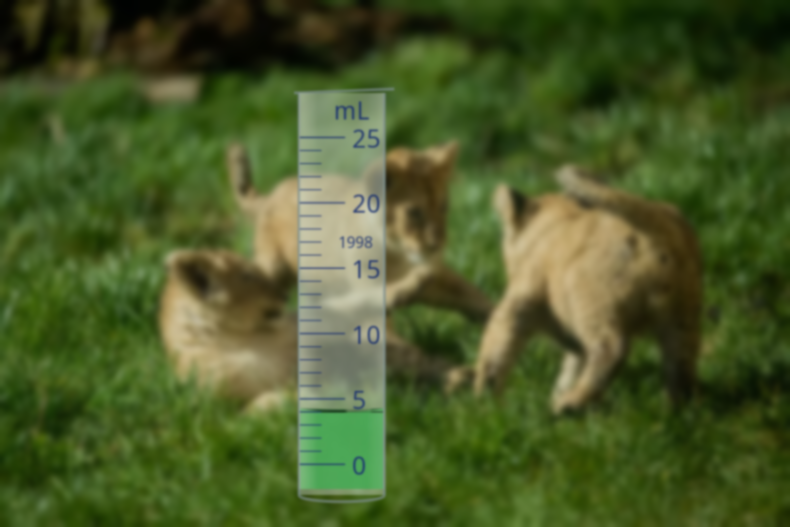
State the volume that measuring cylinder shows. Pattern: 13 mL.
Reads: 4 mL
